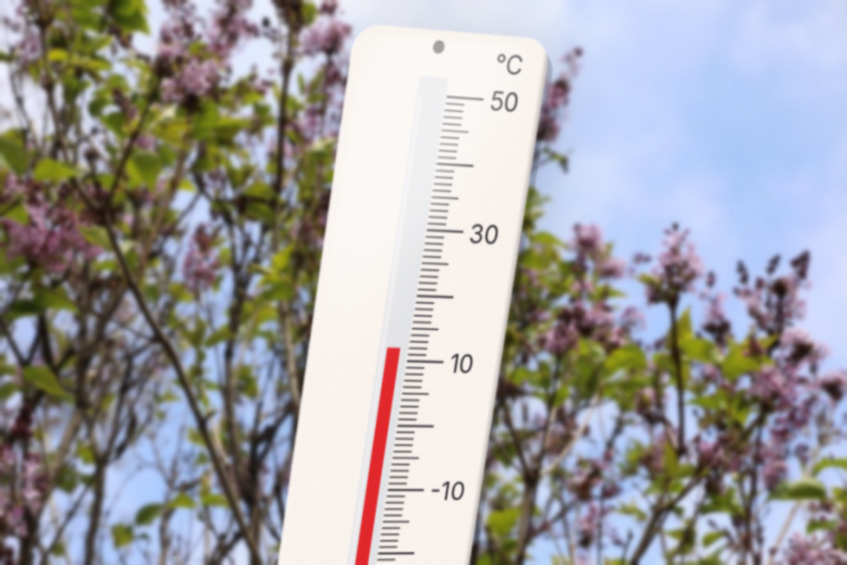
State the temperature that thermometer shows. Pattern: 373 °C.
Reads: 12 °C
